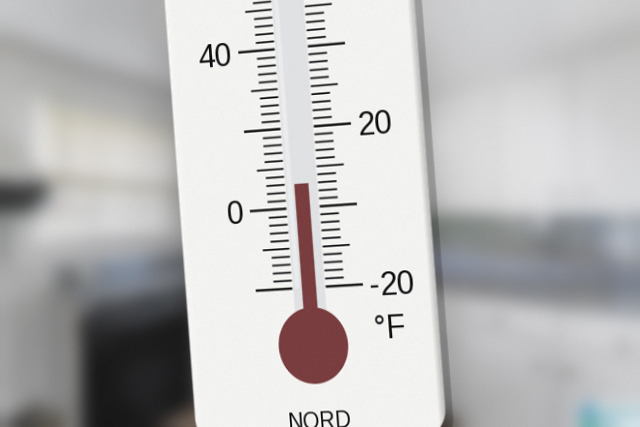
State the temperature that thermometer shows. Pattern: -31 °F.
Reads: 6 °F
